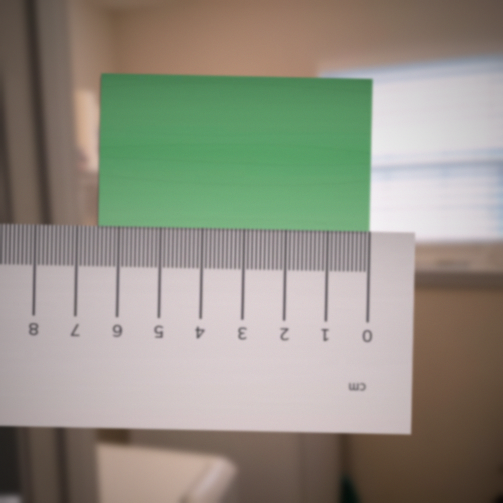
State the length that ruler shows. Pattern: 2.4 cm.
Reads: 6.5 cm
